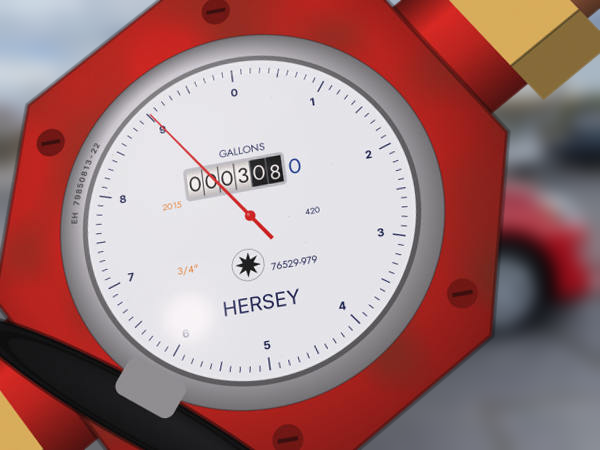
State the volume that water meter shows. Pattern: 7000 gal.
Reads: 3079.0 gal
